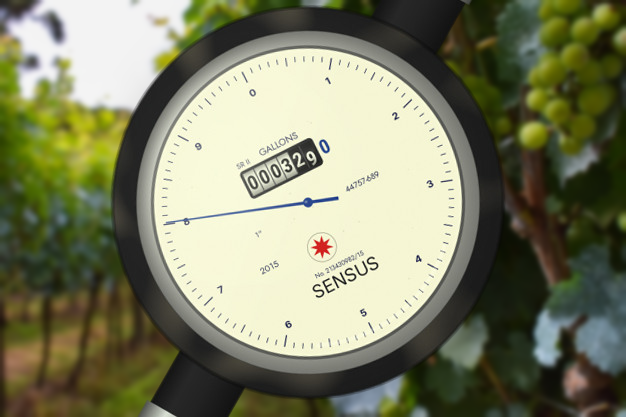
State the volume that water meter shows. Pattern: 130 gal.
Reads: 3288.0 gal
